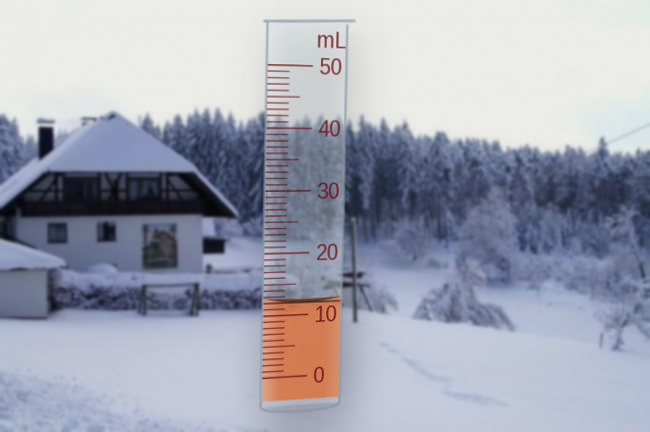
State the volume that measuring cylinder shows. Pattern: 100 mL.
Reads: 12 mL
